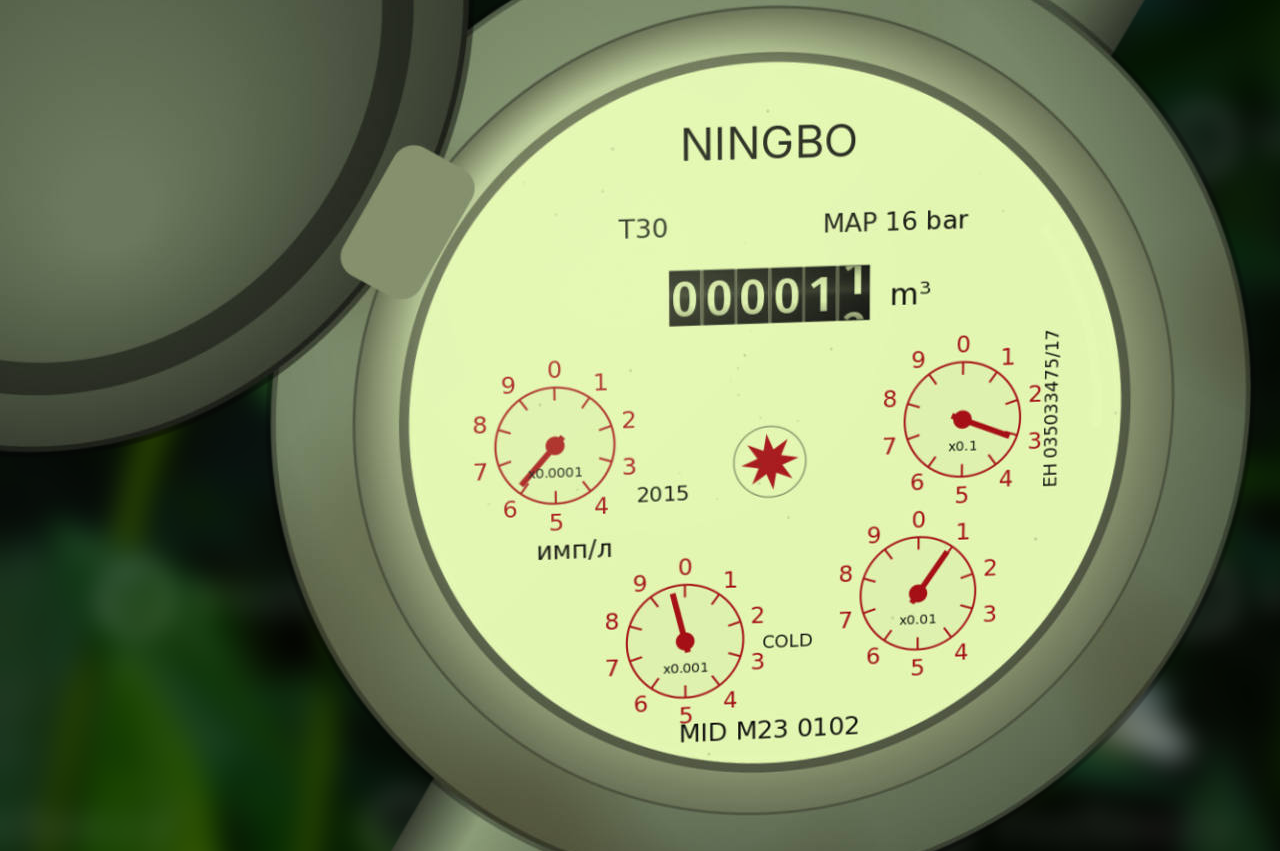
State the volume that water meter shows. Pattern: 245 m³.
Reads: 11.3096 m³
